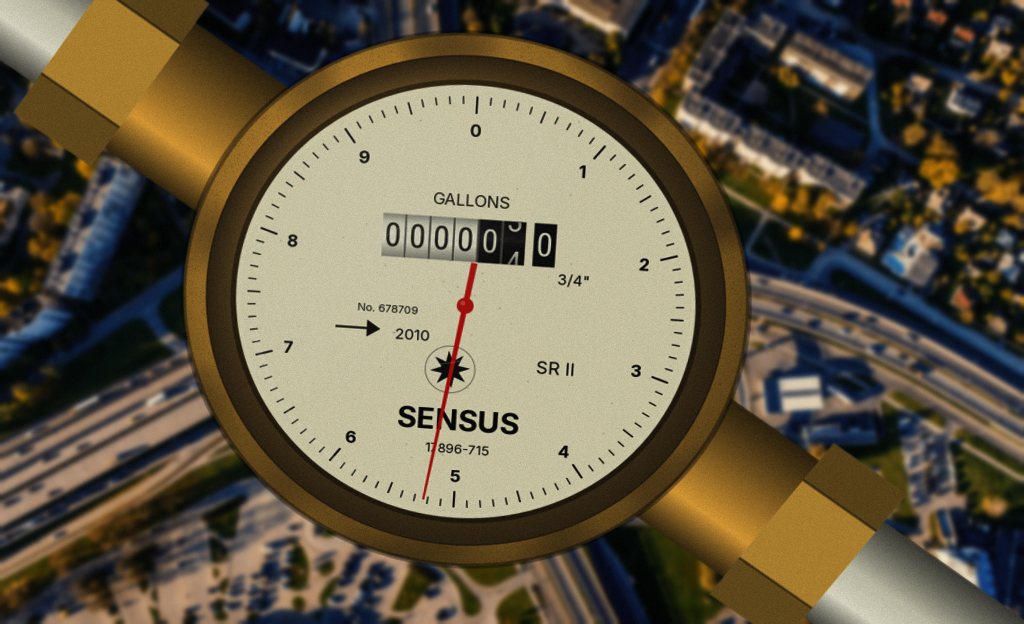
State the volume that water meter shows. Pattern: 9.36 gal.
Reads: 35.2 gal
